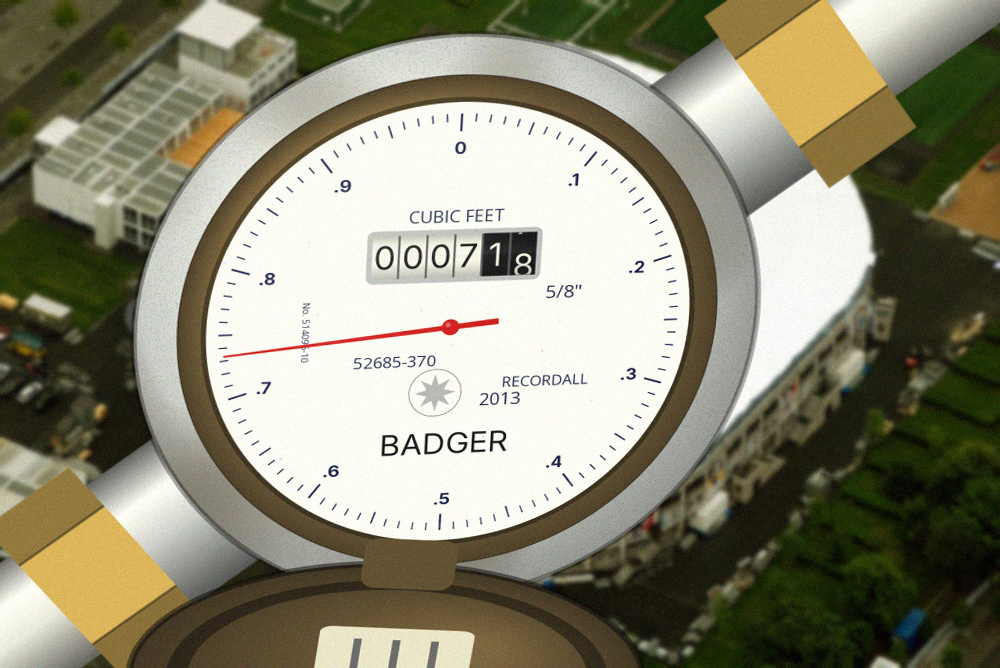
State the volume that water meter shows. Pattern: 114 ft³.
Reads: 717.73 ft³
